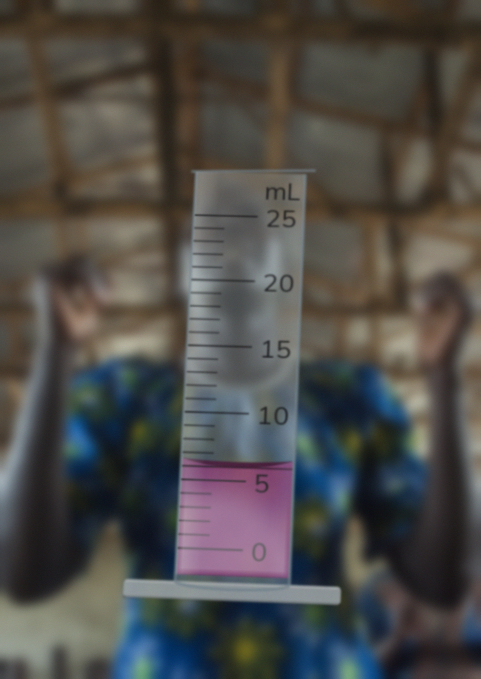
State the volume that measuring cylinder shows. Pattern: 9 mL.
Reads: 6 mL
